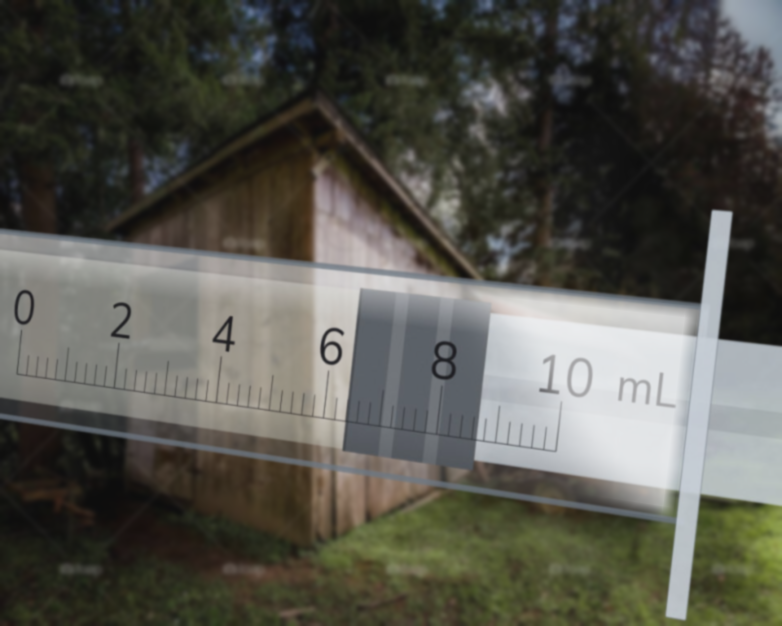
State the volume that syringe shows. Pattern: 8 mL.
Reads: 6.4 mL
